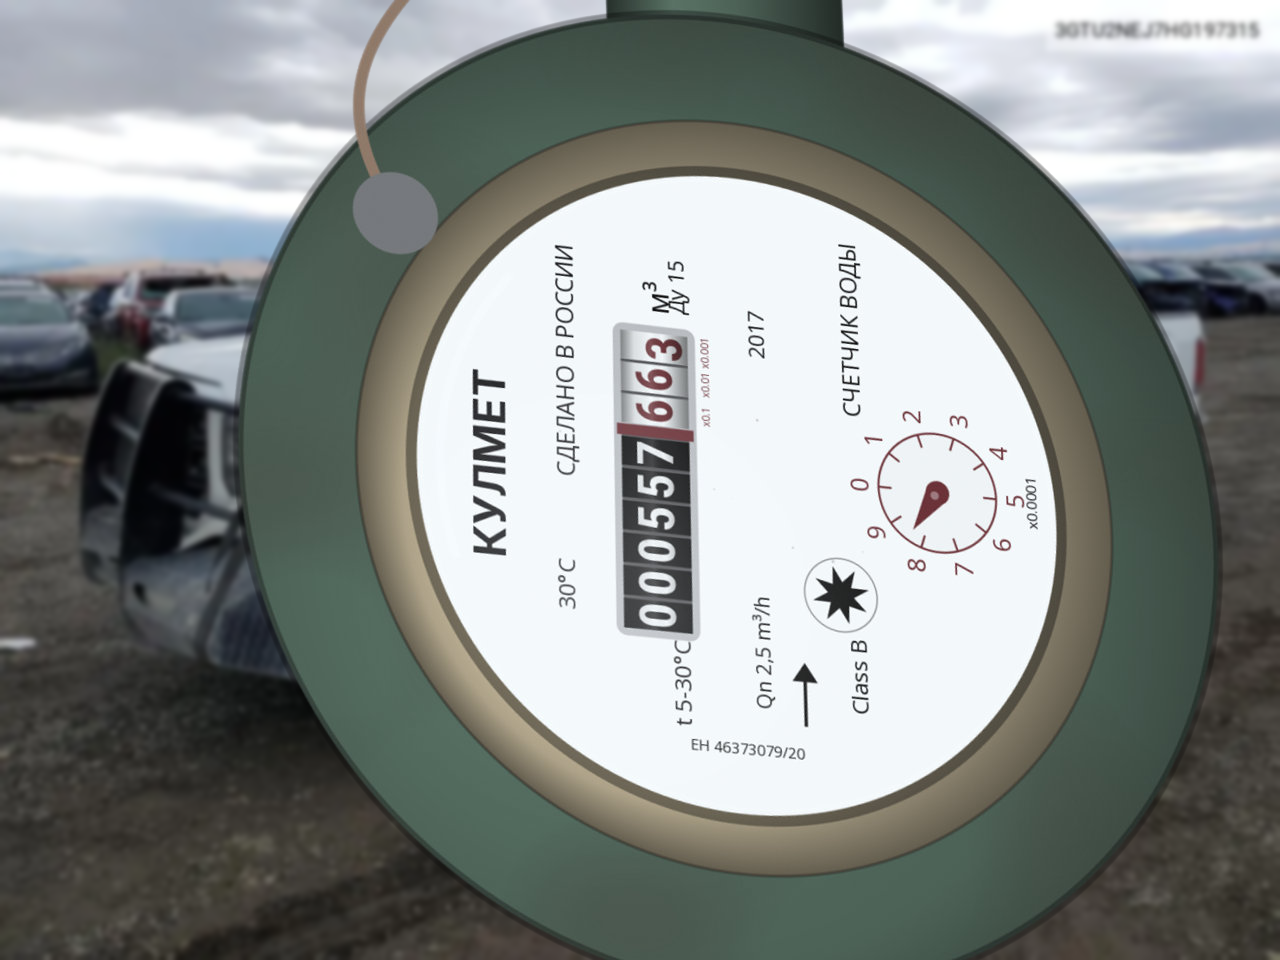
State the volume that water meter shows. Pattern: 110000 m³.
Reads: 557.6628 m³
